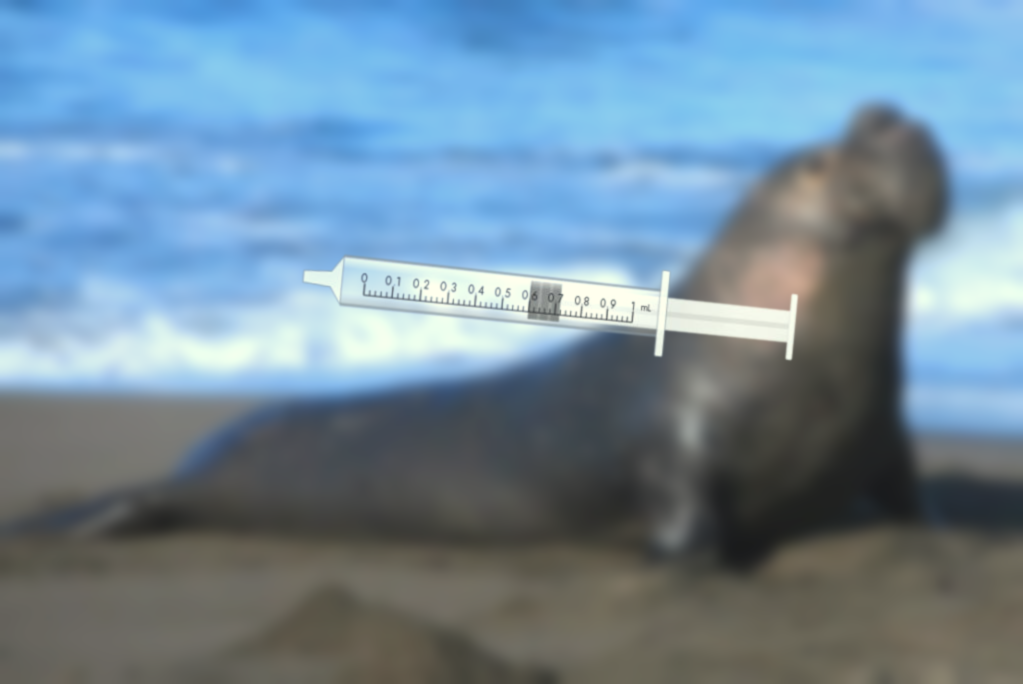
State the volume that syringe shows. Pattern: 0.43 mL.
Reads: 0.6 mL
